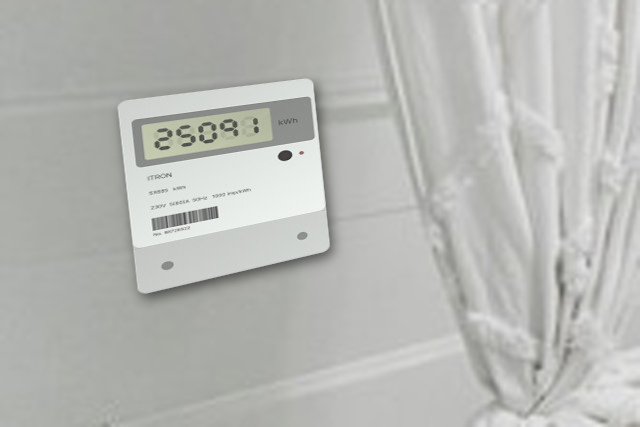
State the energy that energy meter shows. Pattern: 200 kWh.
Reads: 25091 kWh
